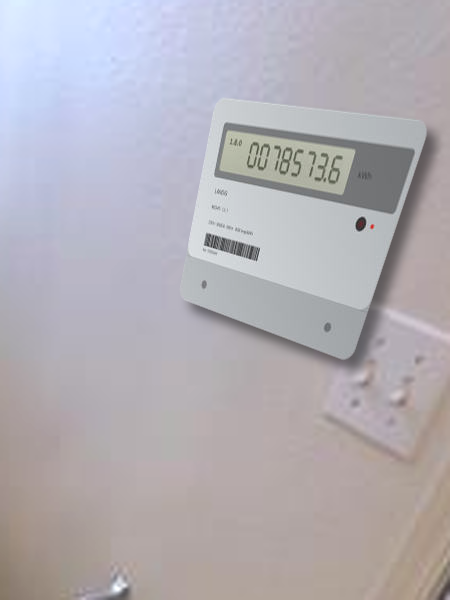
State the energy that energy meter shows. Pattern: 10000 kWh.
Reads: 78573.6 kWh
